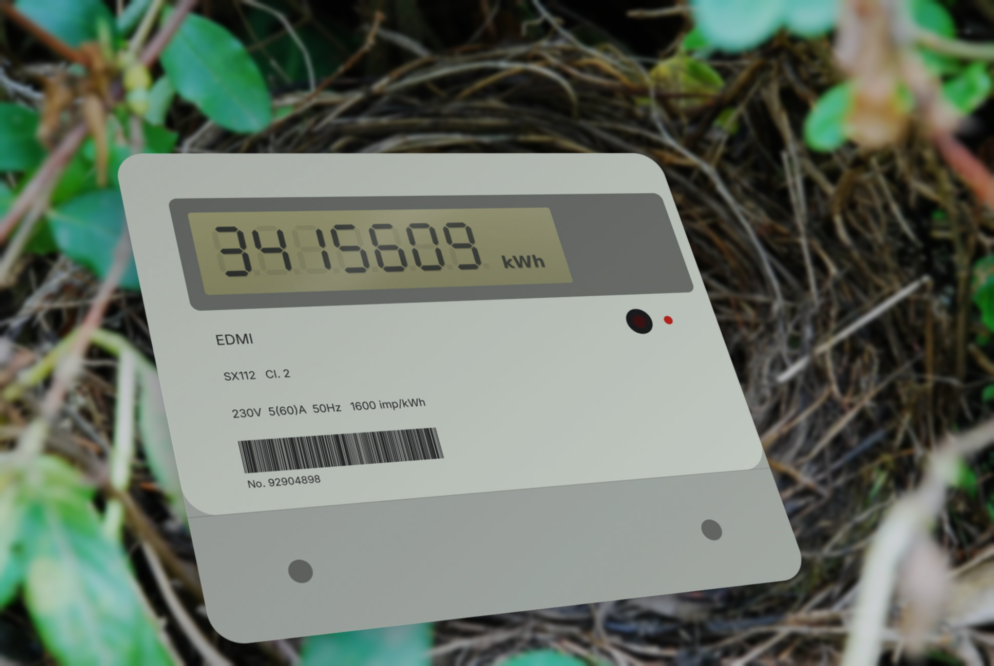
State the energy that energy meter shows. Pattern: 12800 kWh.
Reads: 3415609 kWh
